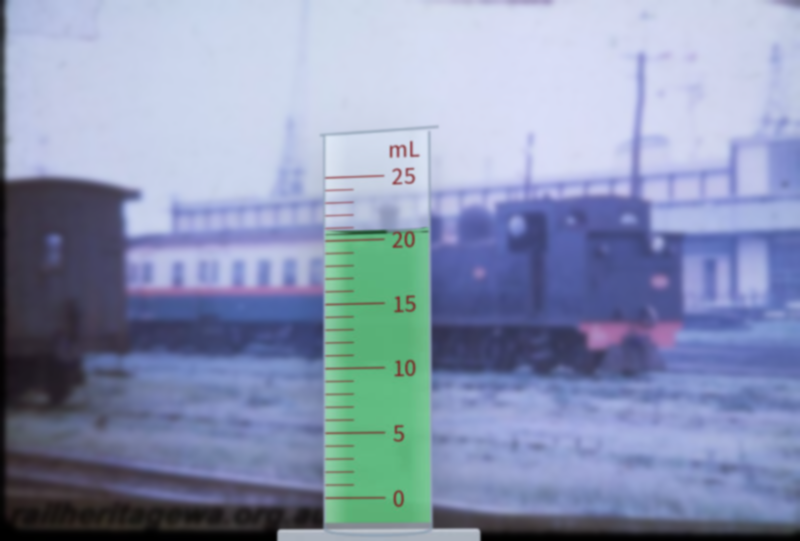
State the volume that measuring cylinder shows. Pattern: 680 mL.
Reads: 20.5 mL
